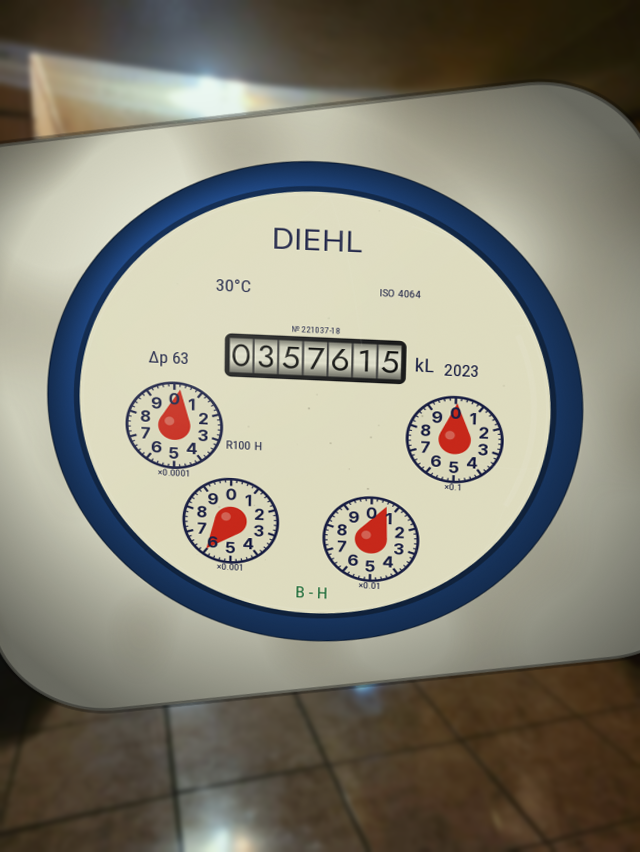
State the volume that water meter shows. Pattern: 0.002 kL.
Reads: 357615.0060 kL
